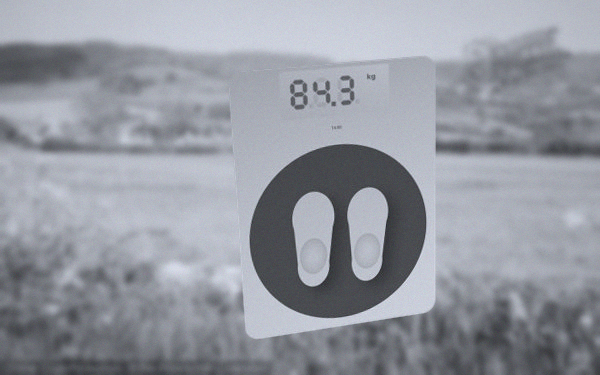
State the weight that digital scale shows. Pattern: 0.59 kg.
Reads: 84.3 kg
